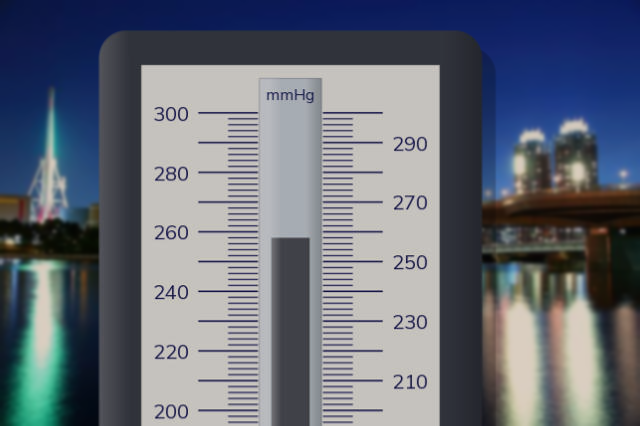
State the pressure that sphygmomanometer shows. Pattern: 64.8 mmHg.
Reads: 258 mmHg
